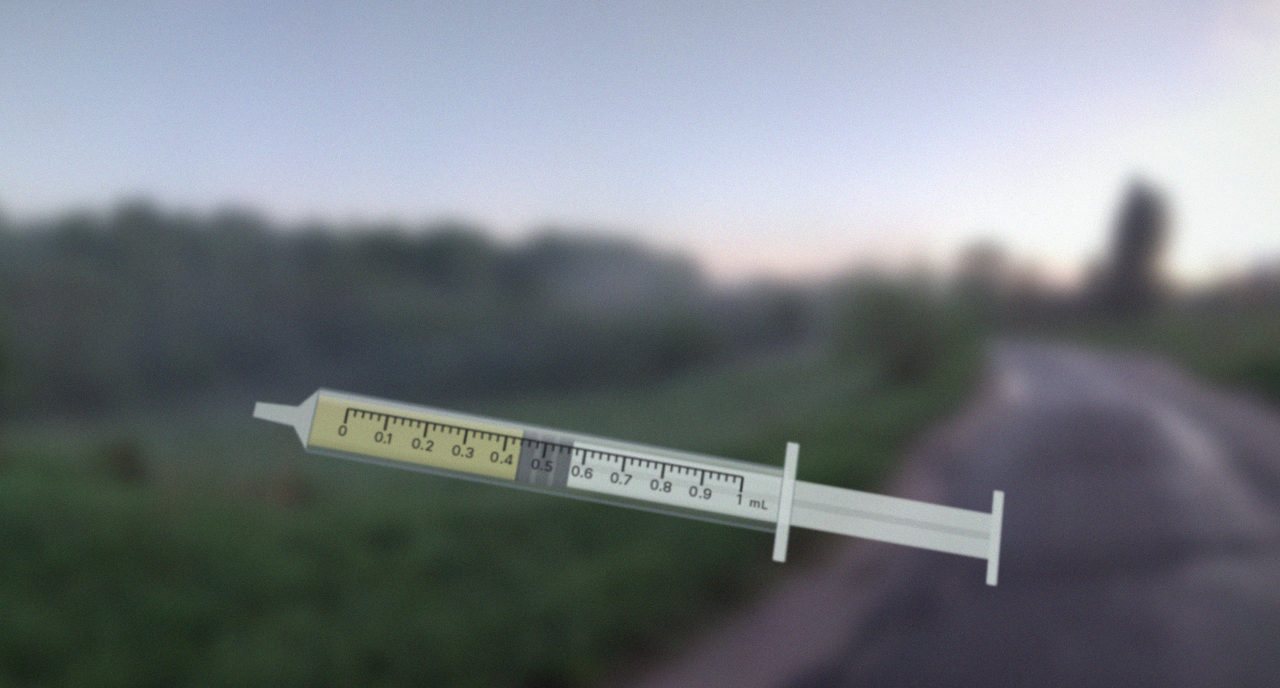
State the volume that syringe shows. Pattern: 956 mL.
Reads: 0.44 mL
